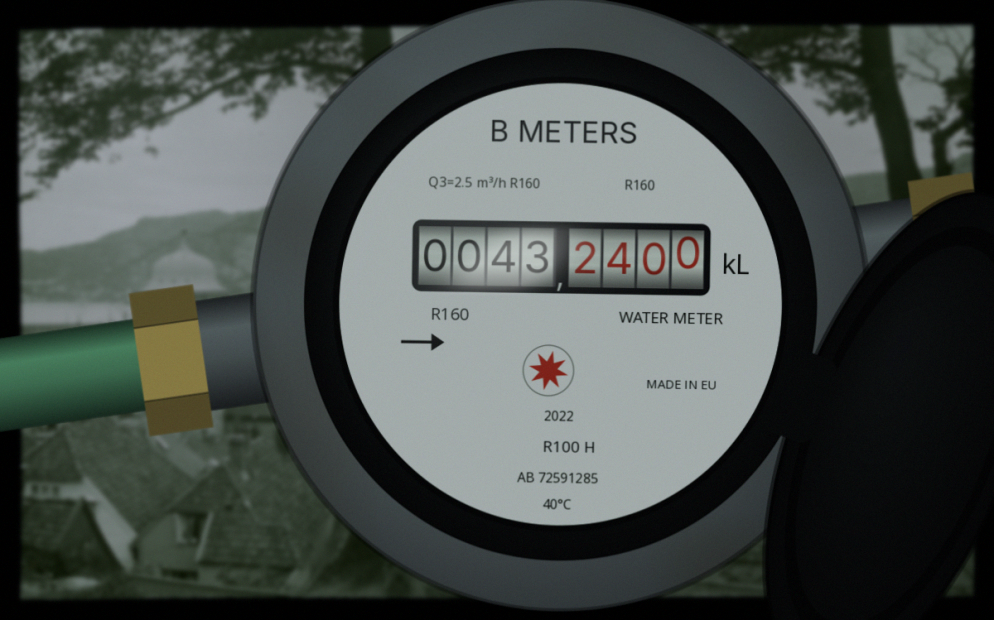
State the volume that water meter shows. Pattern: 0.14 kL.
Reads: 43.2400 kL
